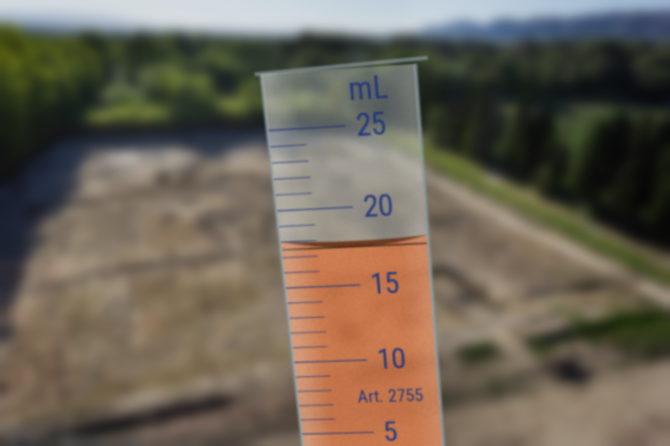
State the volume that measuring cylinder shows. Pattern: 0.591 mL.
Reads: 17.5 mL
